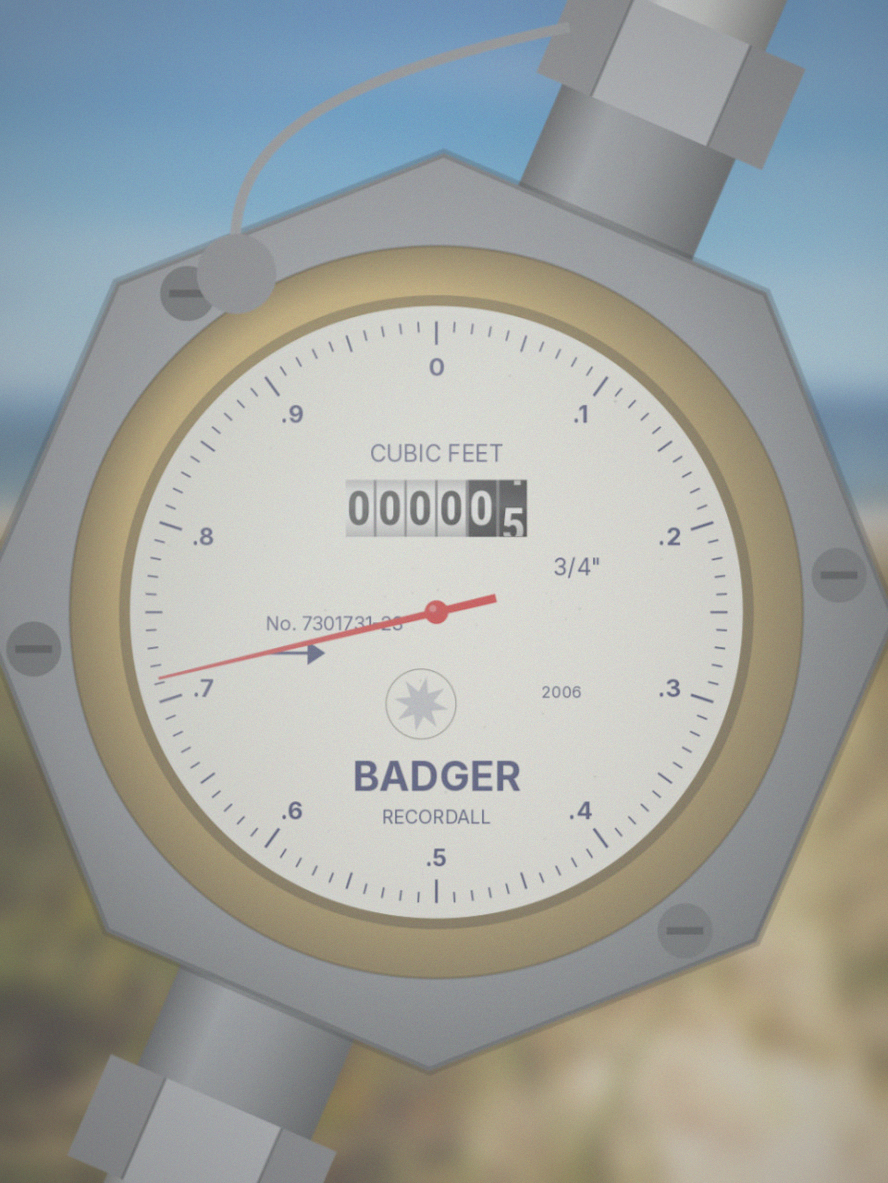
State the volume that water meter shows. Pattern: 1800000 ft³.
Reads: 4.71 ft³
